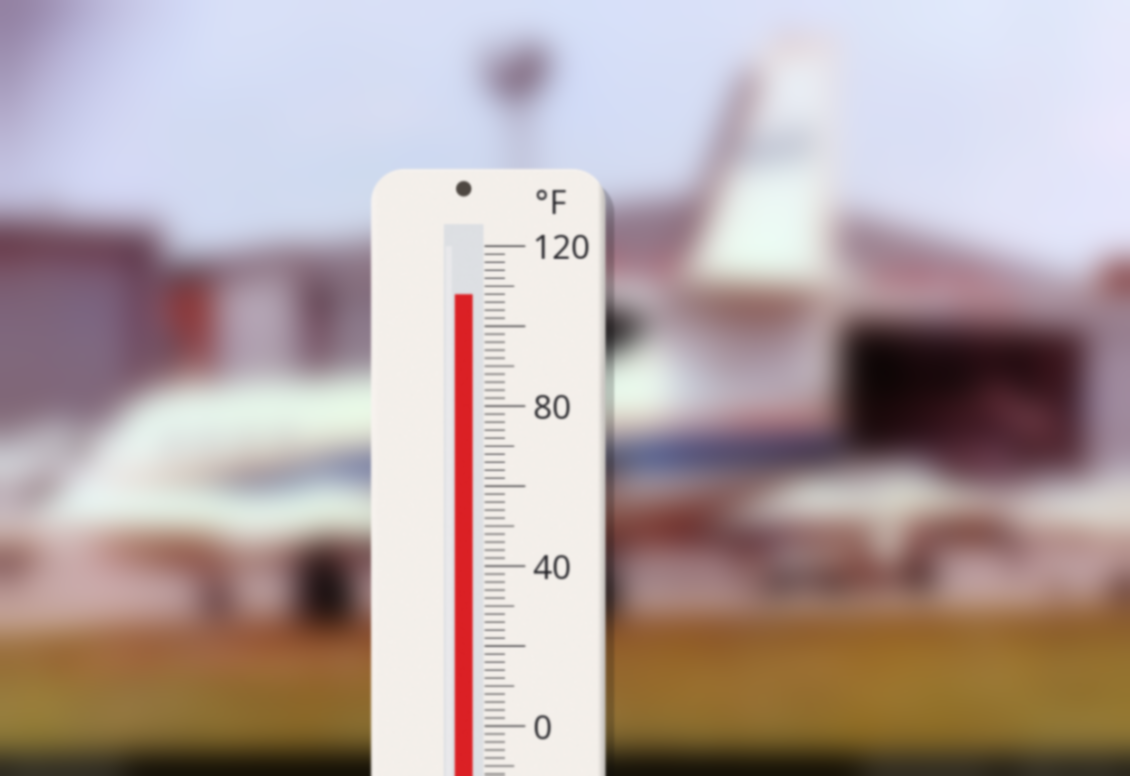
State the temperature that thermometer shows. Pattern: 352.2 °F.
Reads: 108 °F
